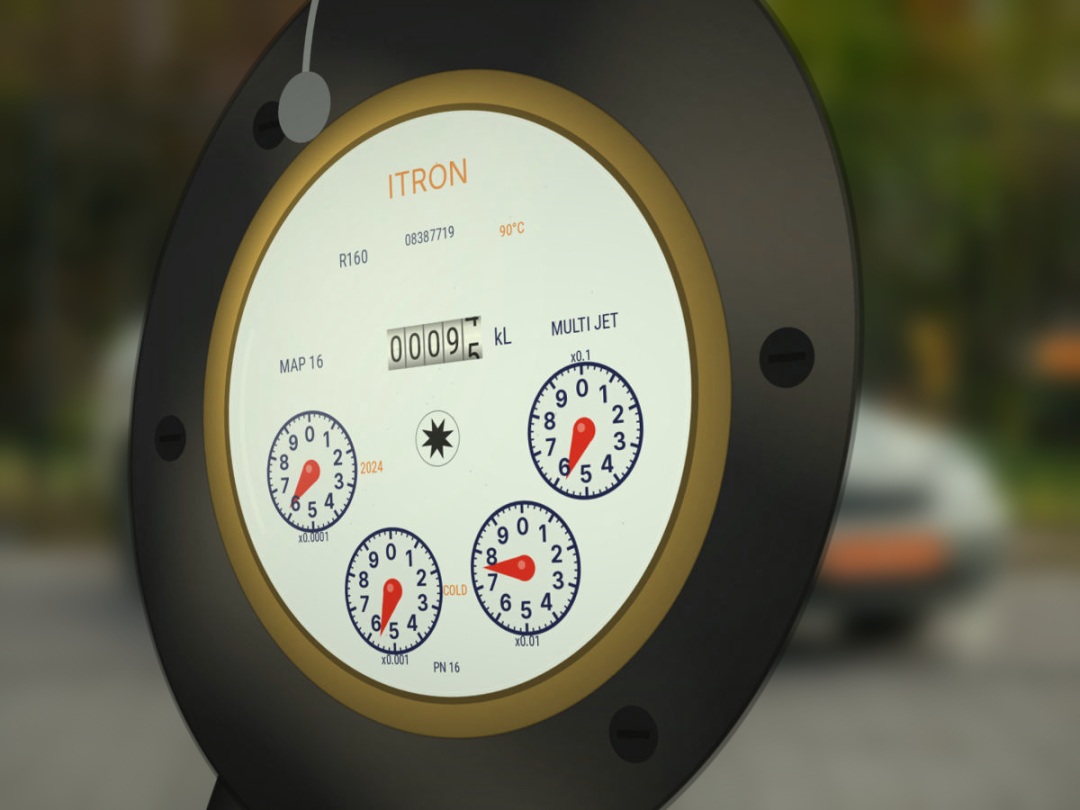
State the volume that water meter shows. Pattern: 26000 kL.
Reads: 94.5756 kL
